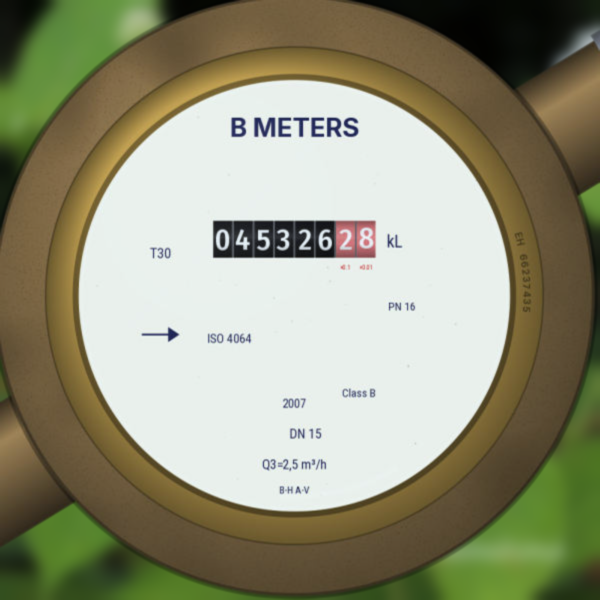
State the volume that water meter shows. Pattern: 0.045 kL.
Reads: 45326.28 kL
